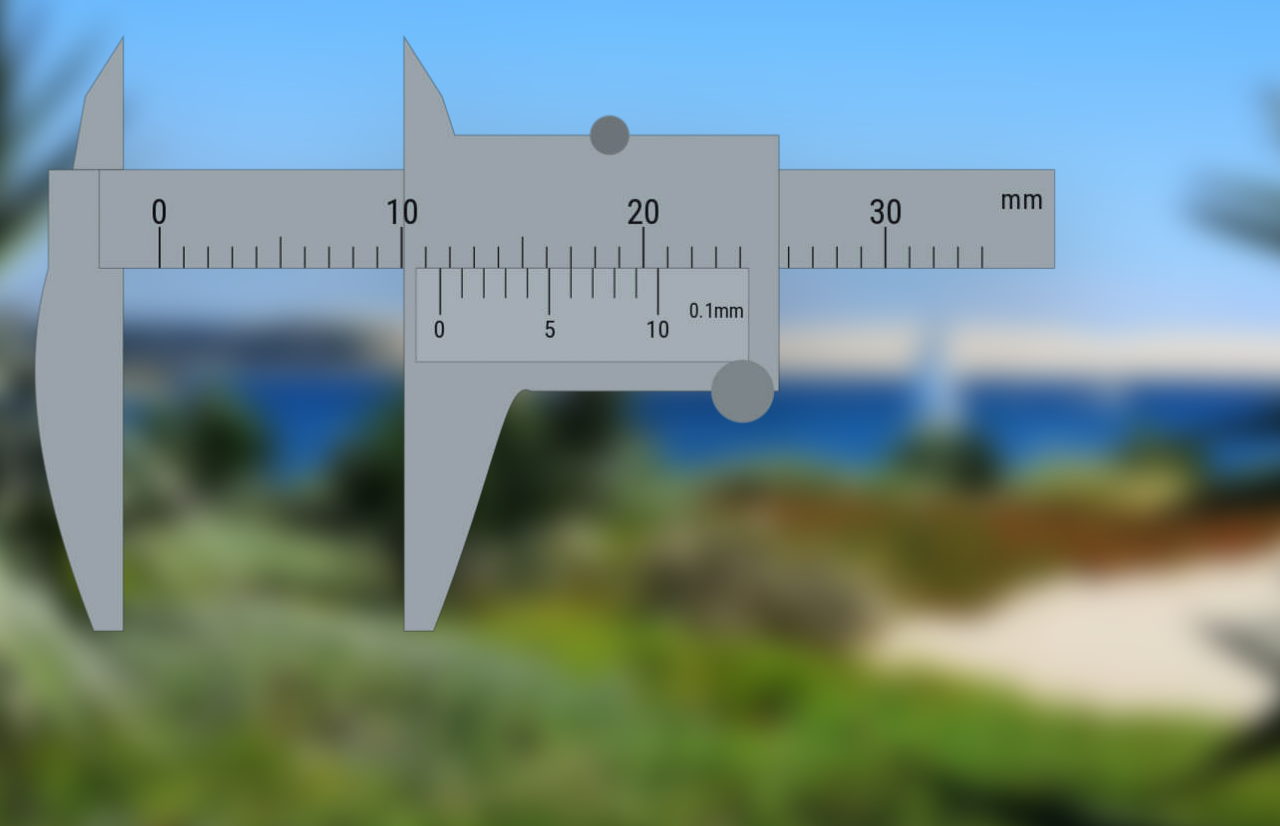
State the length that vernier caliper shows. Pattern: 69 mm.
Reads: 11.6 mm
